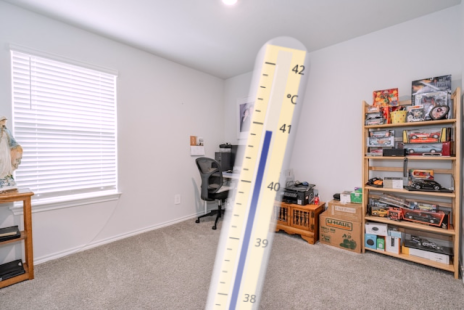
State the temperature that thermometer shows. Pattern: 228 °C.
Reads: 40.9 °C
